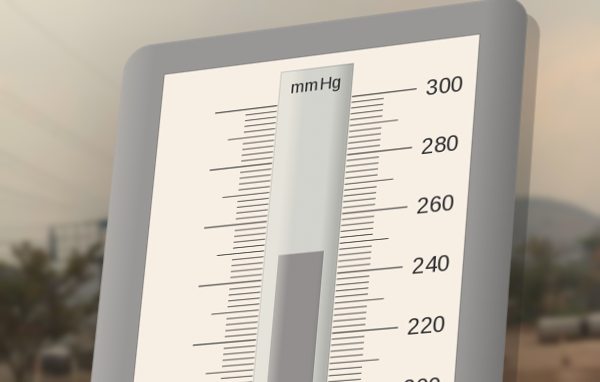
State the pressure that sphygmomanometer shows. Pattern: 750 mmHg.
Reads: 248 mmHg
